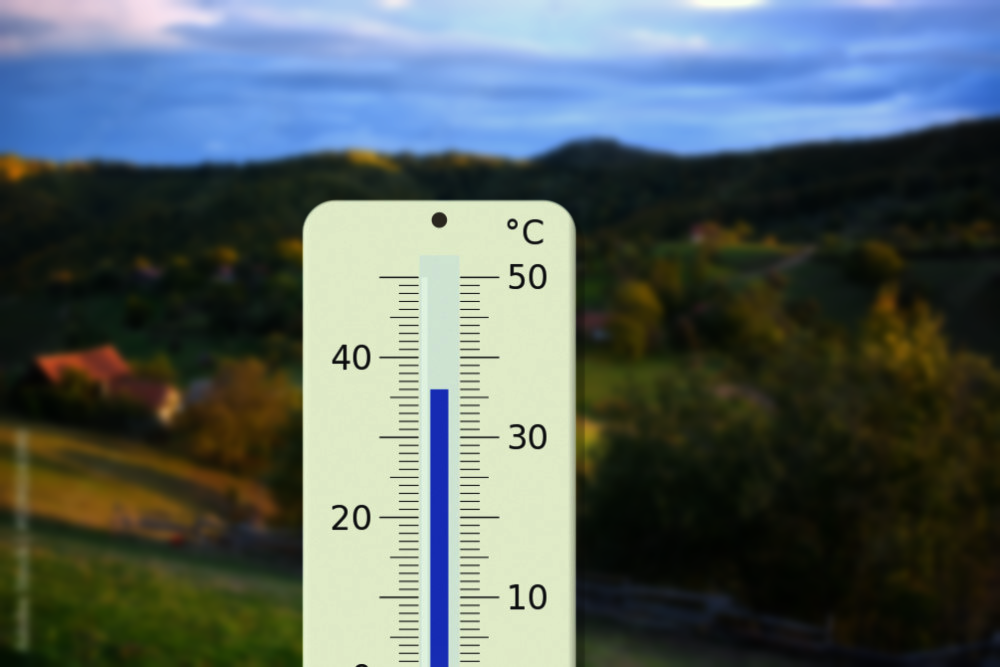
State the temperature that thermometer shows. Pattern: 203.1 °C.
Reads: 36 °C
